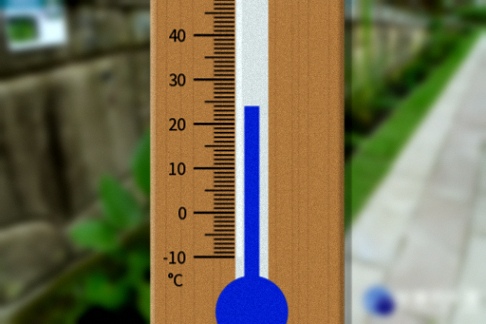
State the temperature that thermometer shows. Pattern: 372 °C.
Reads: 24 °C
